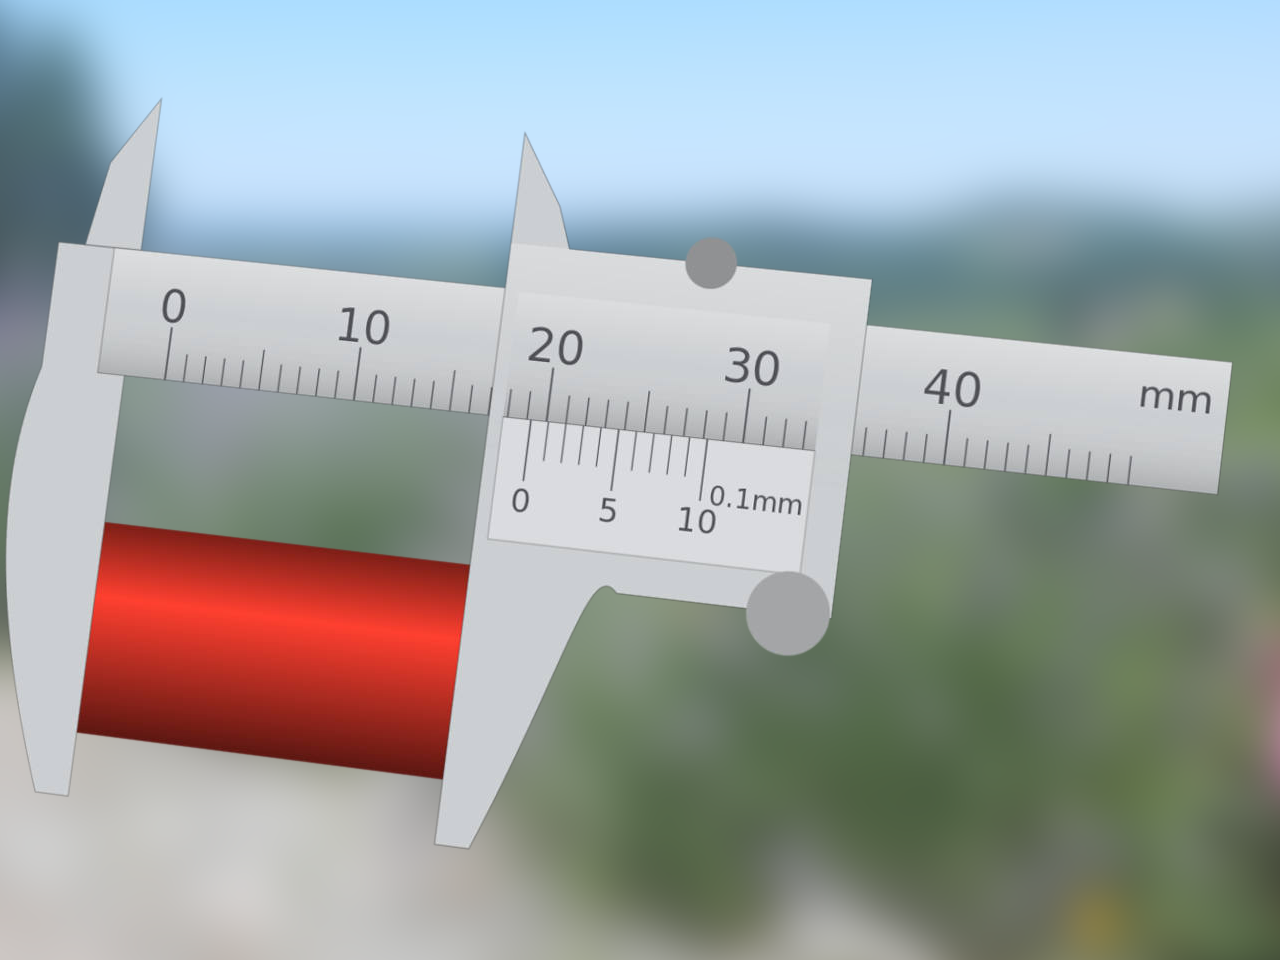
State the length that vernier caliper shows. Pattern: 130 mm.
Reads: 19.2 mm
